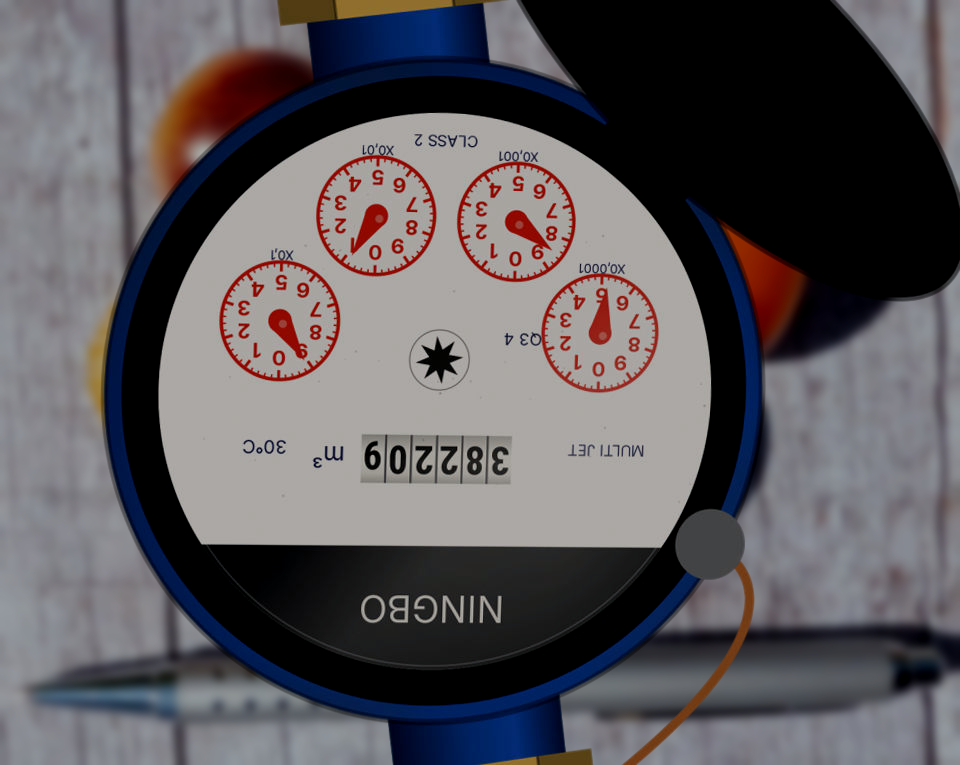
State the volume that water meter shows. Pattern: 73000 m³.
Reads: 382208.9085 m³
